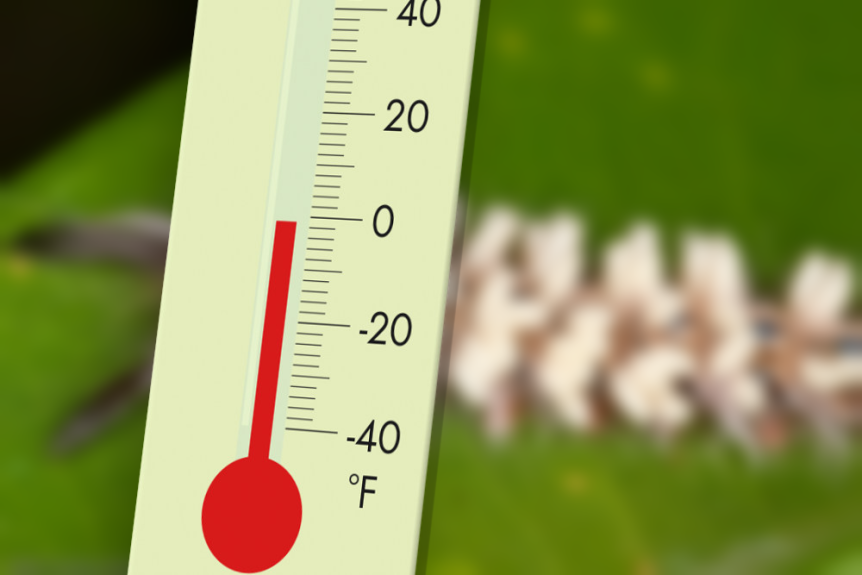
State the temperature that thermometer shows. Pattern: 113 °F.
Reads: -1 °F
